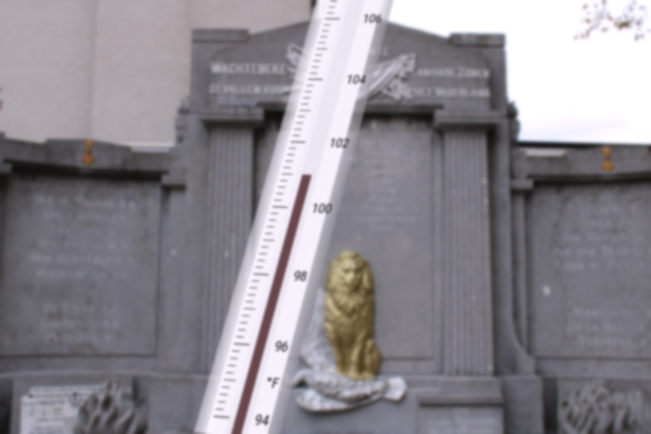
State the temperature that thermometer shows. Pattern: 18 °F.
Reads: 101 °F
